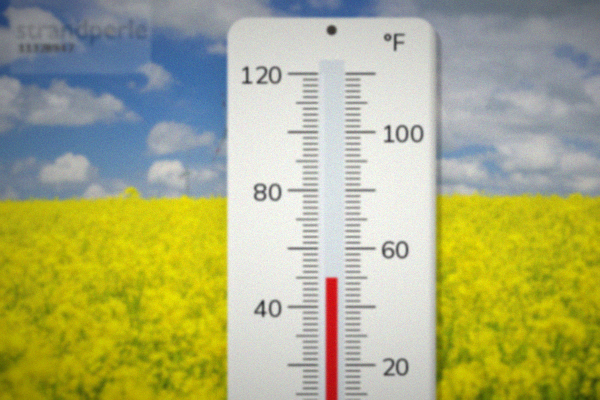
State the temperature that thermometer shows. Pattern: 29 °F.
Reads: 50 °F
